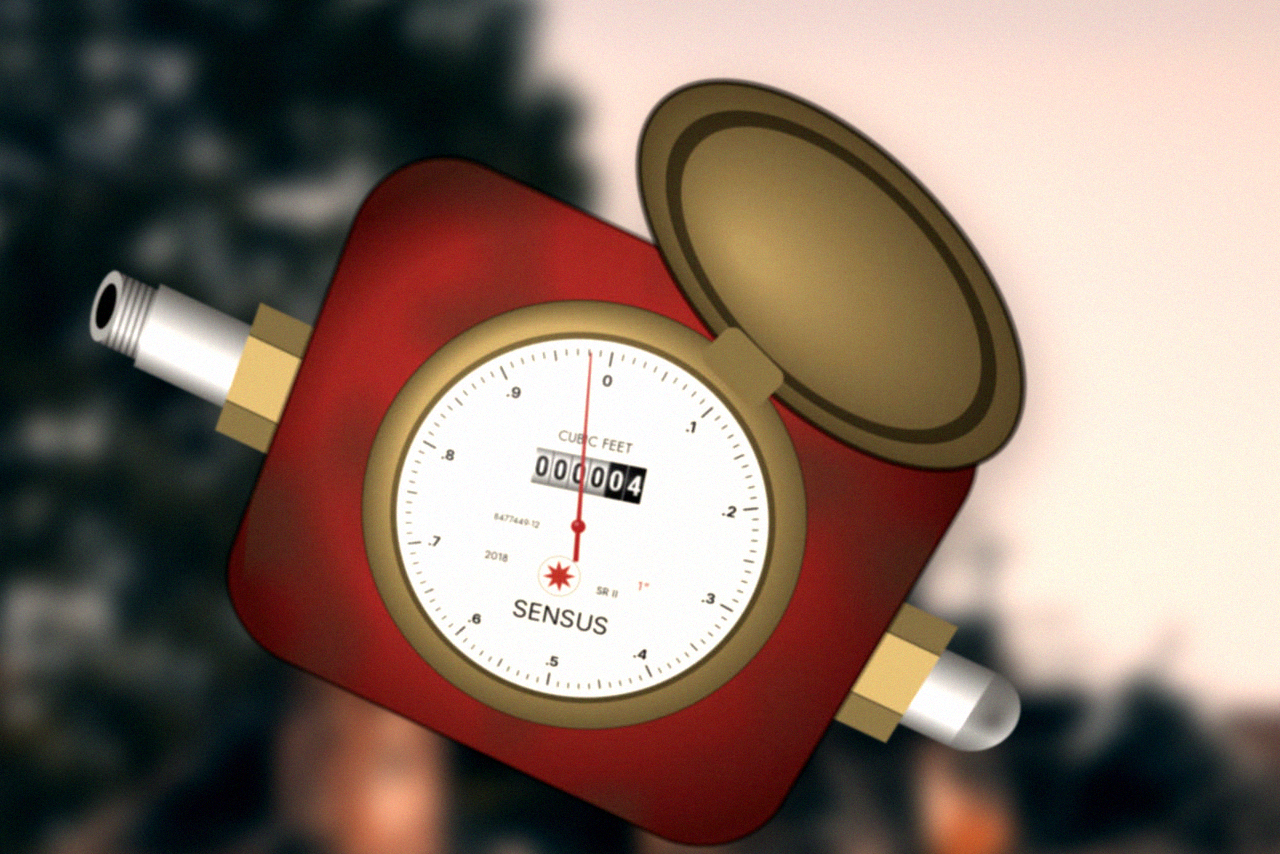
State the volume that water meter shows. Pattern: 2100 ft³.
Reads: 3.98 ft³
